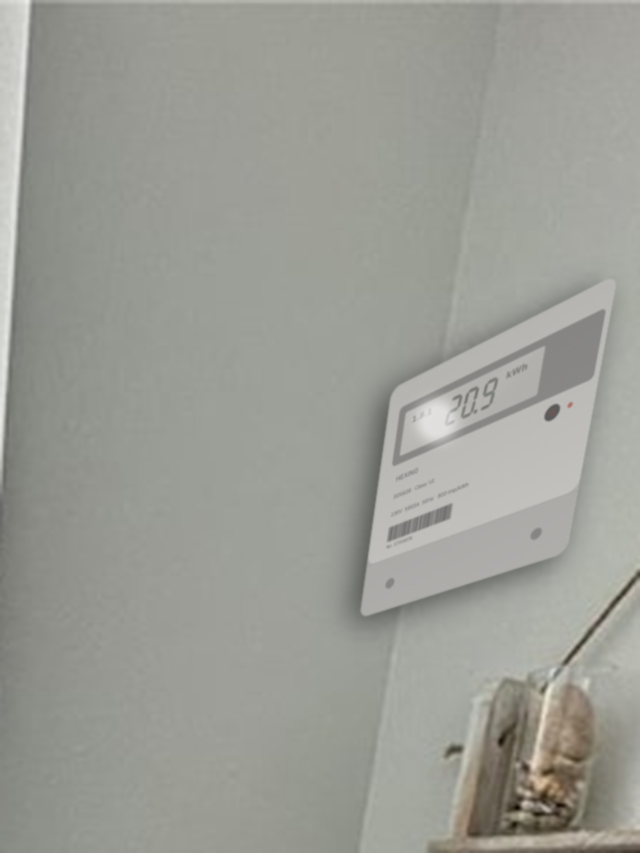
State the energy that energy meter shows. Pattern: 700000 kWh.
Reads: 20.9 kWh
